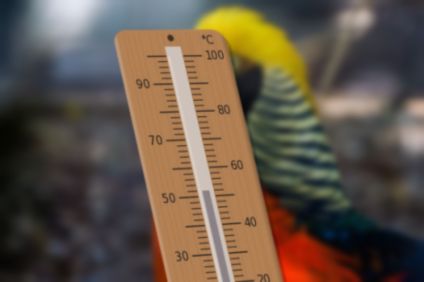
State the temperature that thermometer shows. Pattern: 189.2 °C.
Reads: 52 °C
